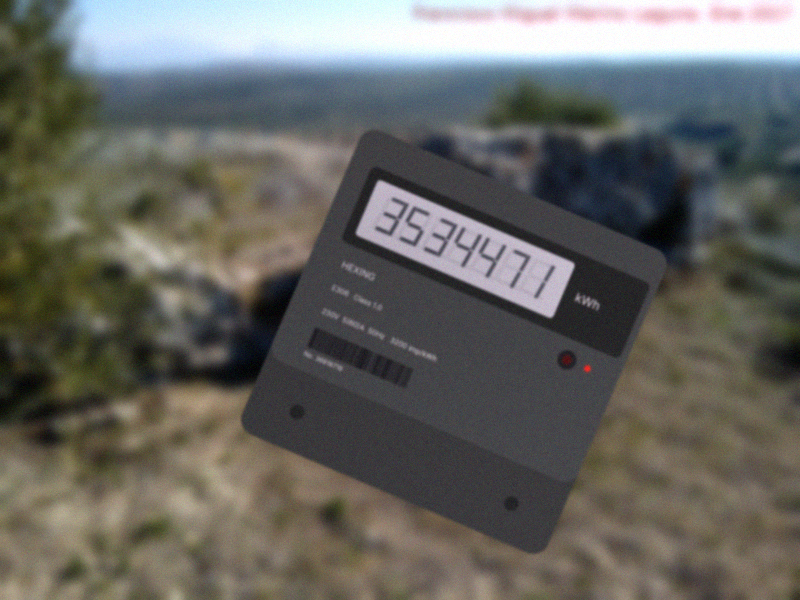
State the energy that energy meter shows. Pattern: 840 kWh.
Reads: 3534471 kWh
